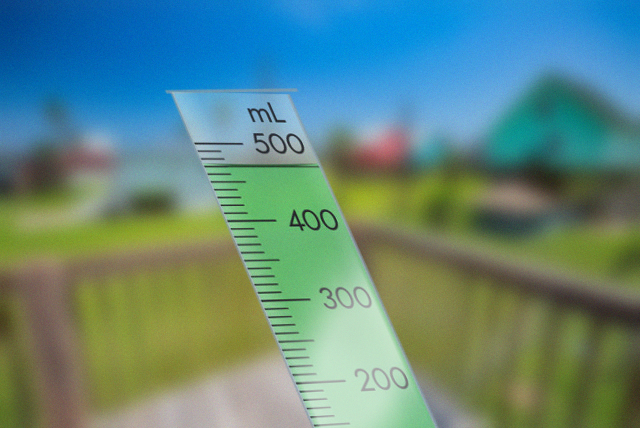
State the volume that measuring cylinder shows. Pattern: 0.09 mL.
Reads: 470 mL
